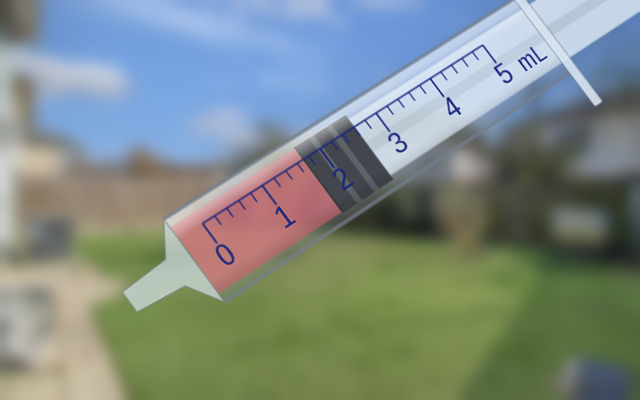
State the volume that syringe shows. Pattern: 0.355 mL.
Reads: 1.7 mL
